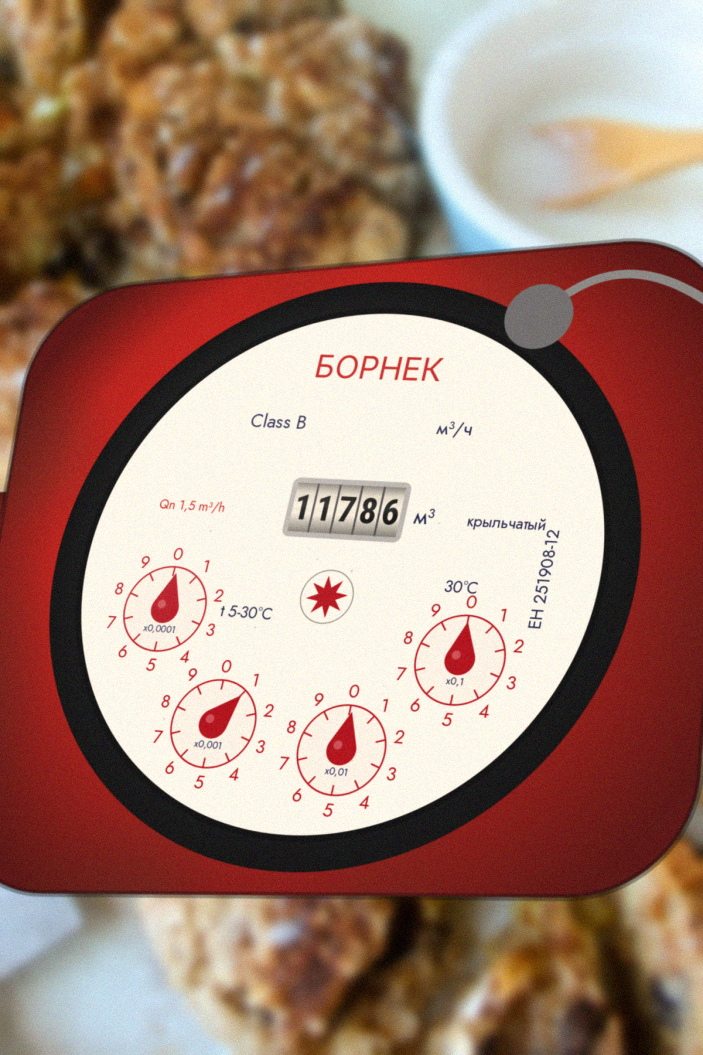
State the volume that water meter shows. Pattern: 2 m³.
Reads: 11786.0010 m³
